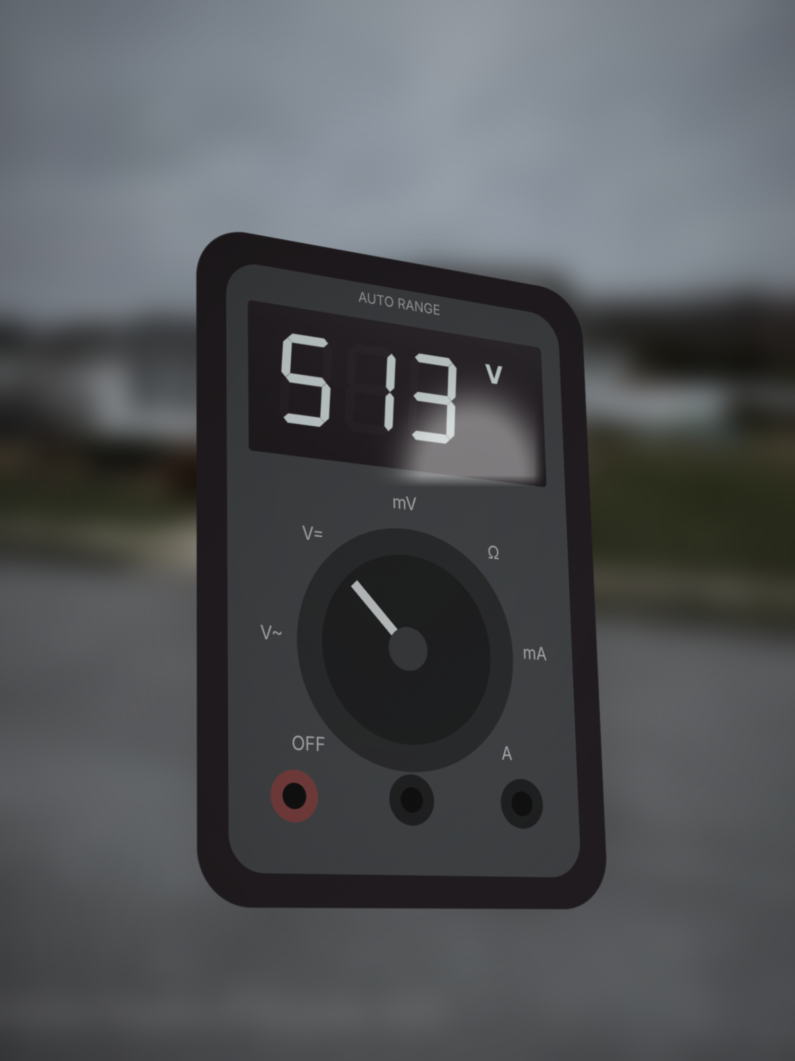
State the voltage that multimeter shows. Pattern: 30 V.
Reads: 513 V
